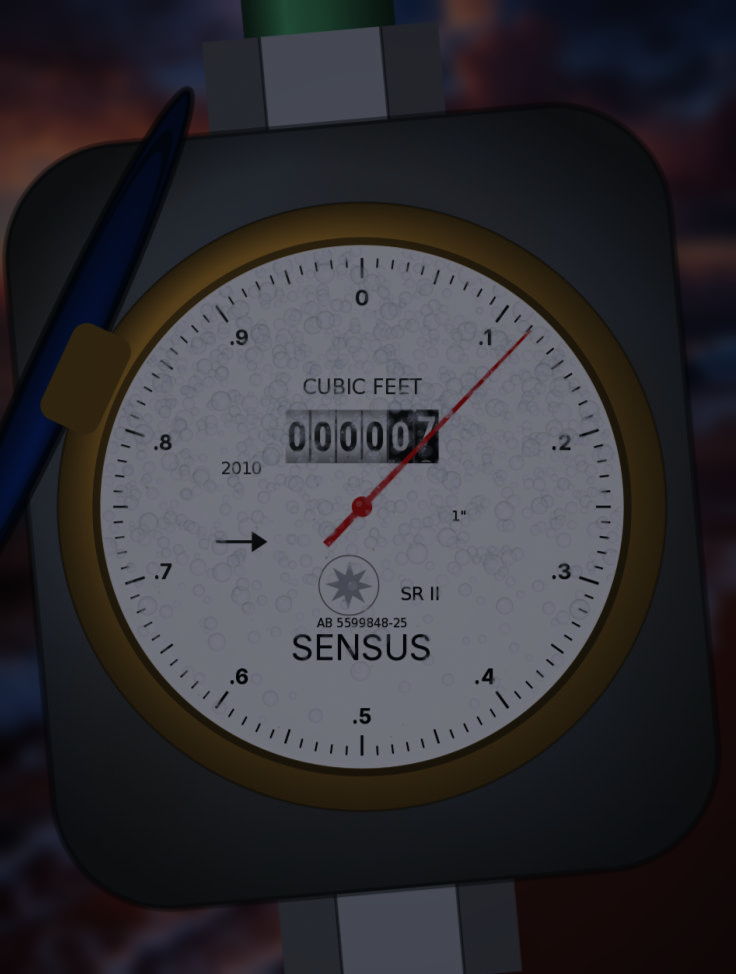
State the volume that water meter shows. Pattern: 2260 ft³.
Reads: 7.12 ft³
